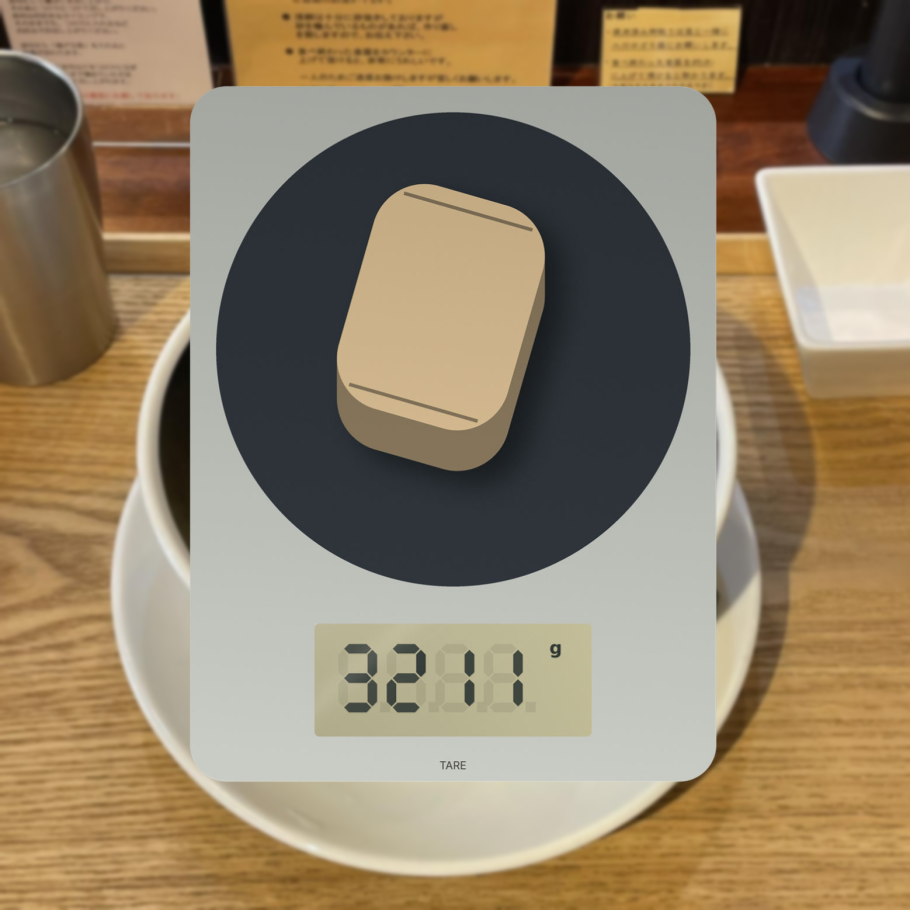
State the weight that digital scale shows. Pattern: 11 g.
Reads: 3211 g
